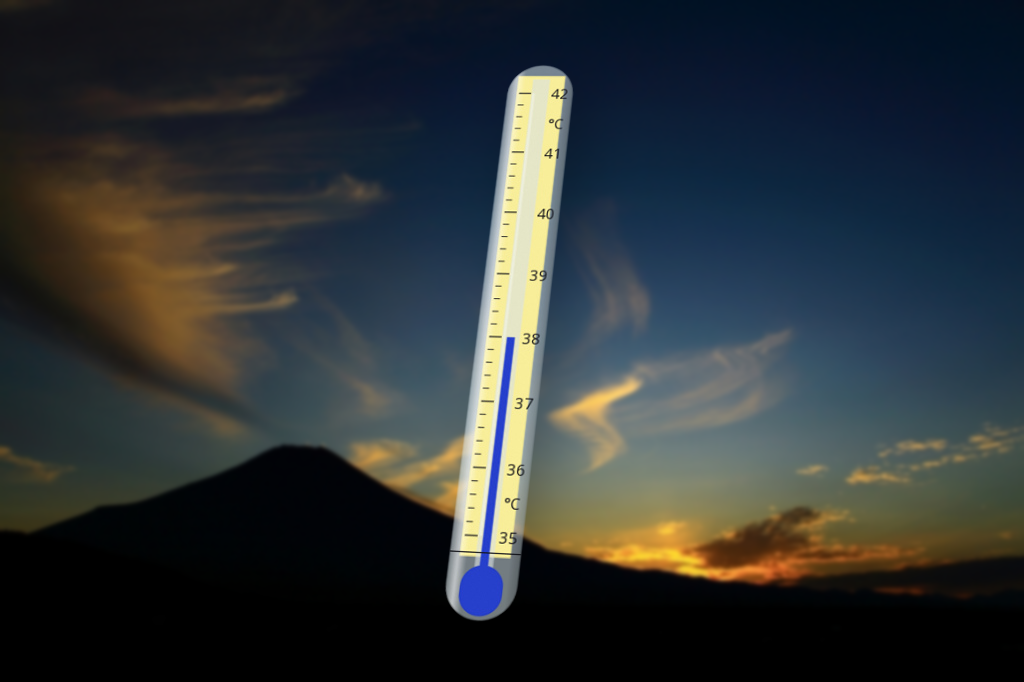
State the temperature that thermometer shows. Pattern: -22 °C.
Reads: 38 °C
